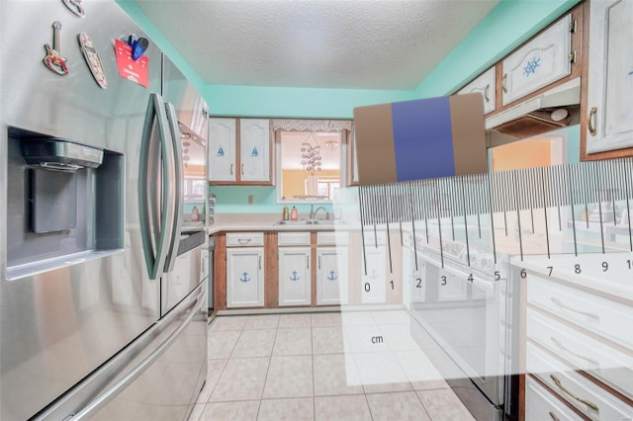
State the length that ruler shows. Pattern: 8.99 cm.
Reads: 5 cm
